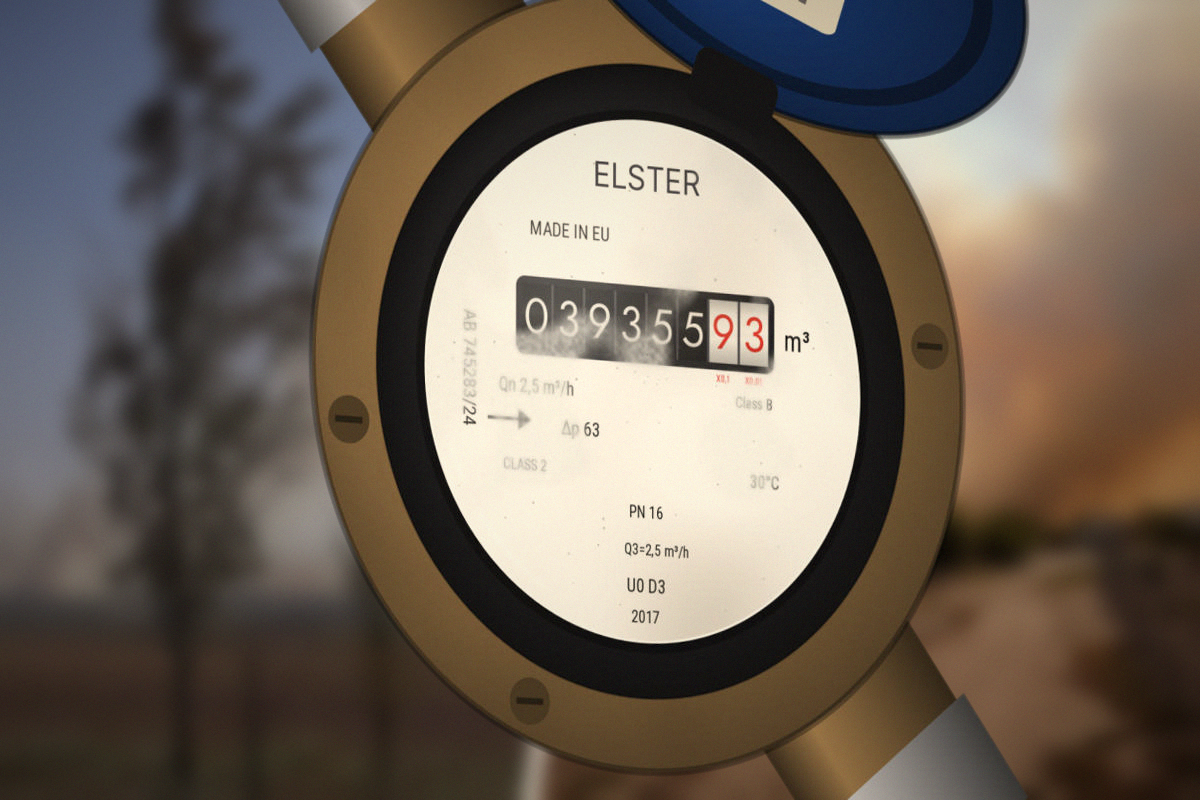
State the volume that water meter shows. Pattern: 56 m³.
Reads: 39355.93 m³
